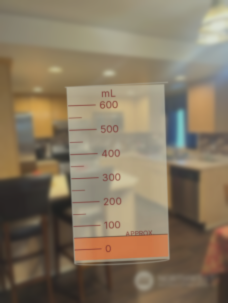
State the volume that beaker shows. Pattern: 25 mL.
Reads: 50 mL
